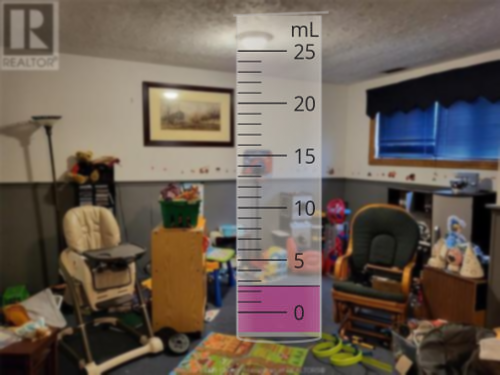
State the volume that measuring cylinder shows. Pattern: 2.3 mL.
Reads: 2.5 mL
